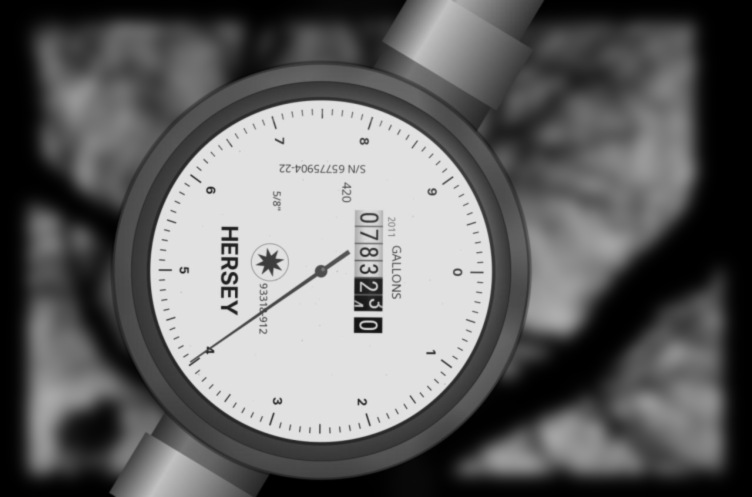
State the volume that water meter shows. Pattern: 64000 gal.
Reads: 783234.0 gal
